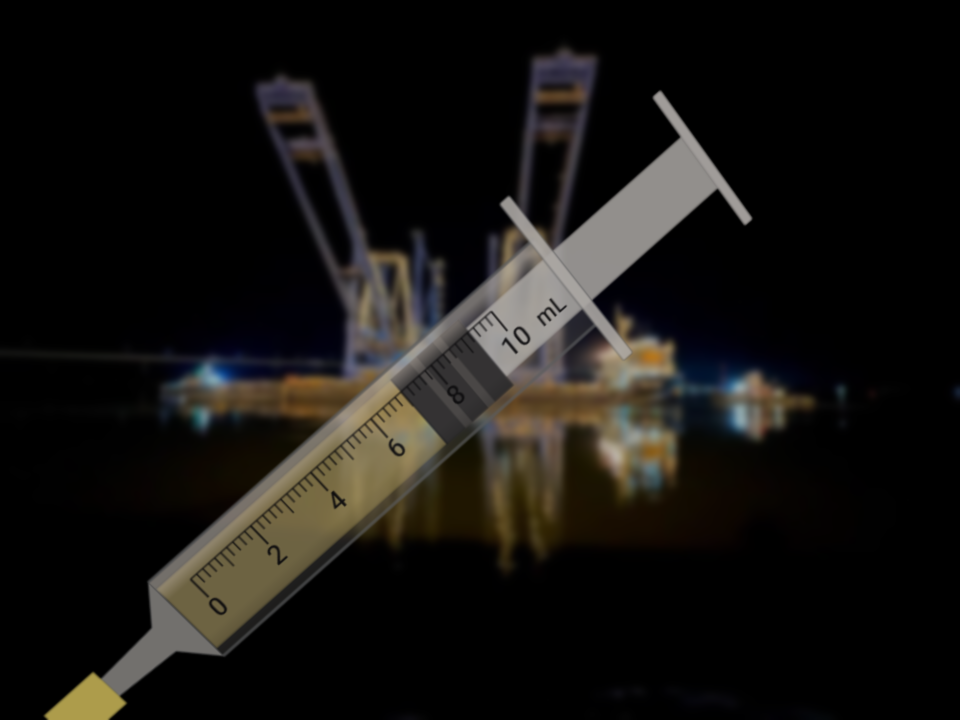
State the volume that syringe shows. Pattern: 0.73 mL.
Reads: 7 mL
